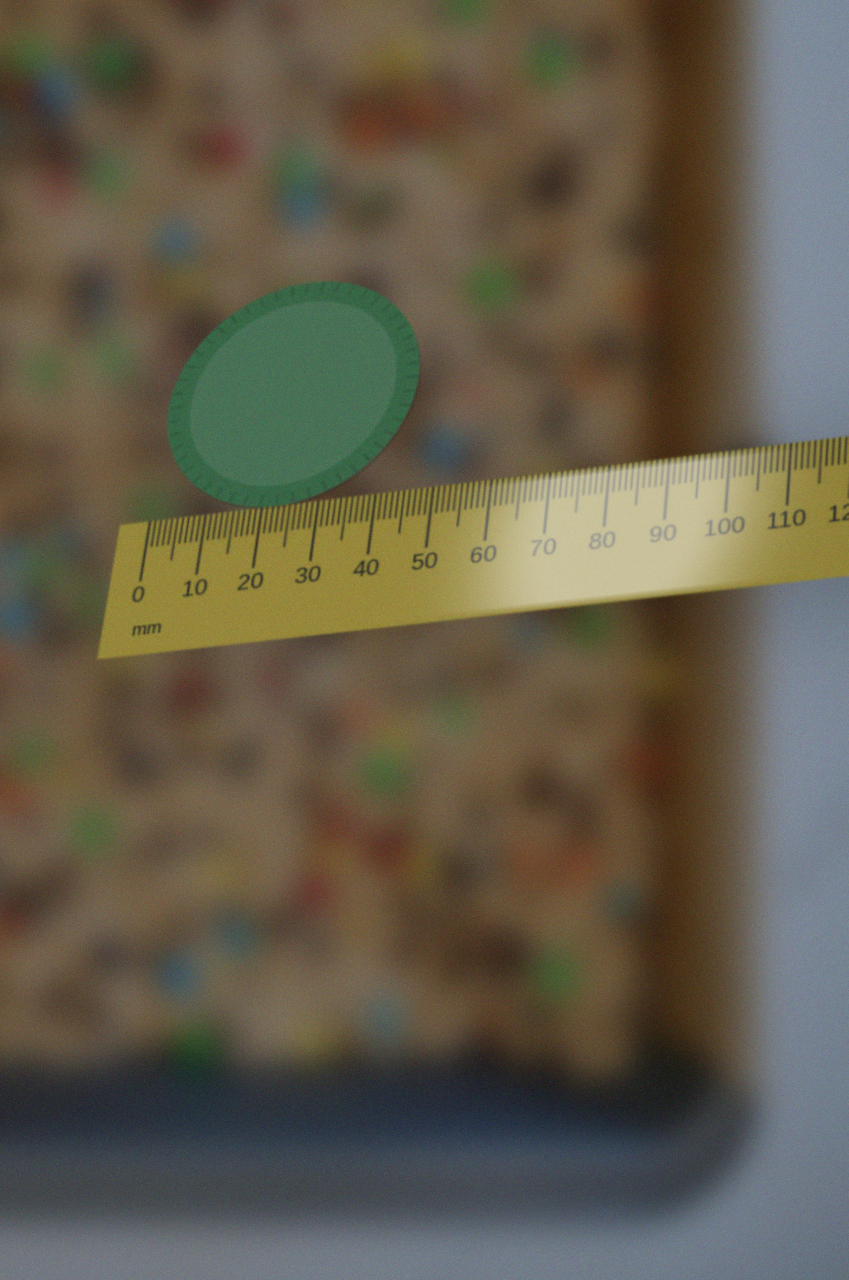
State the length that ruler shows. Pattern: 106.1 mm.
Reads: 45 mm
